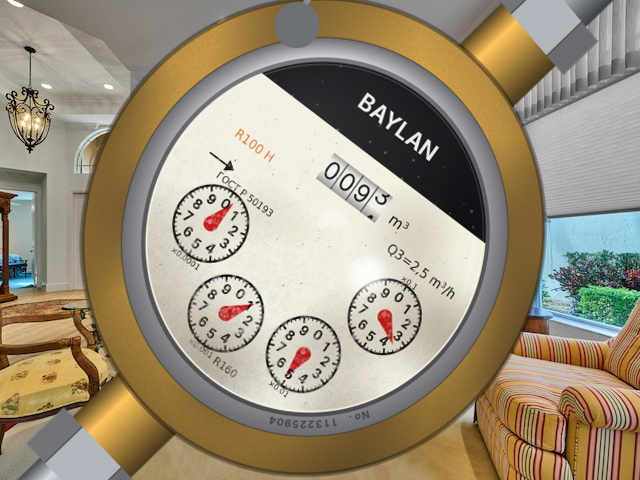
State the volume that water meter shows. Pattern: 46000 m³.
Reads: 93.3510 m³
